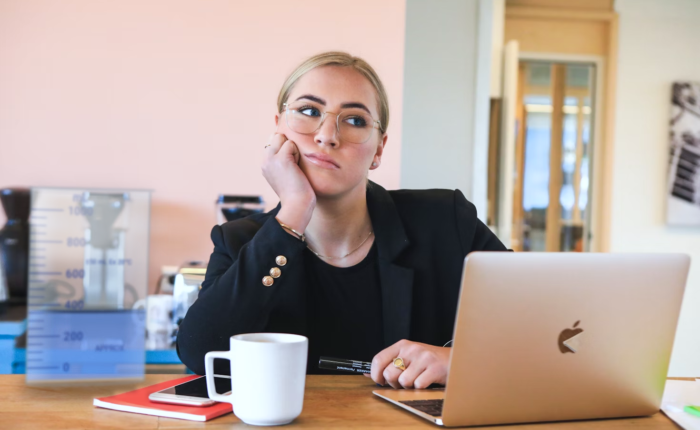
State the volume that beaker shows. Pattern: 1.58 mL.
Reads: 350 mL
